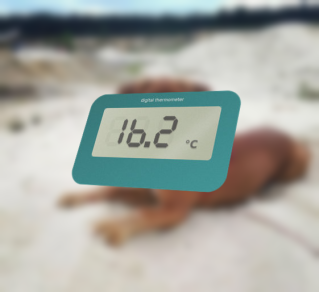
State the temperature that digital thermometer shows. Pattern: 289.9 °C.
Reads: 16.2 °C
